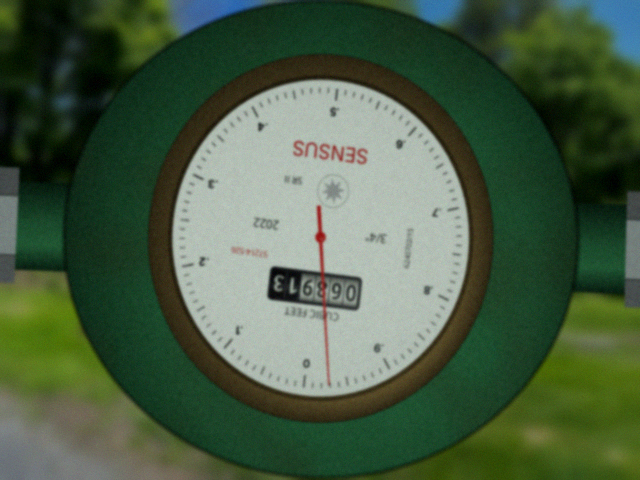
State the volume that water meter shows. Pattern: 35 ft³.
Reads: 68912.97 ft³
